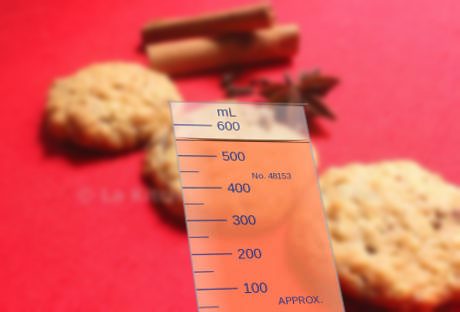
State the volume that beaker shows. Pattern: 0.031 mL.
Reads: 550 mL
